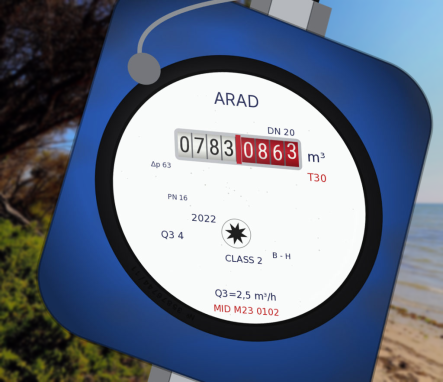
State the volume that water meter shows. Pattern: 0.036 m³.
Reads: 783.0863 m³
